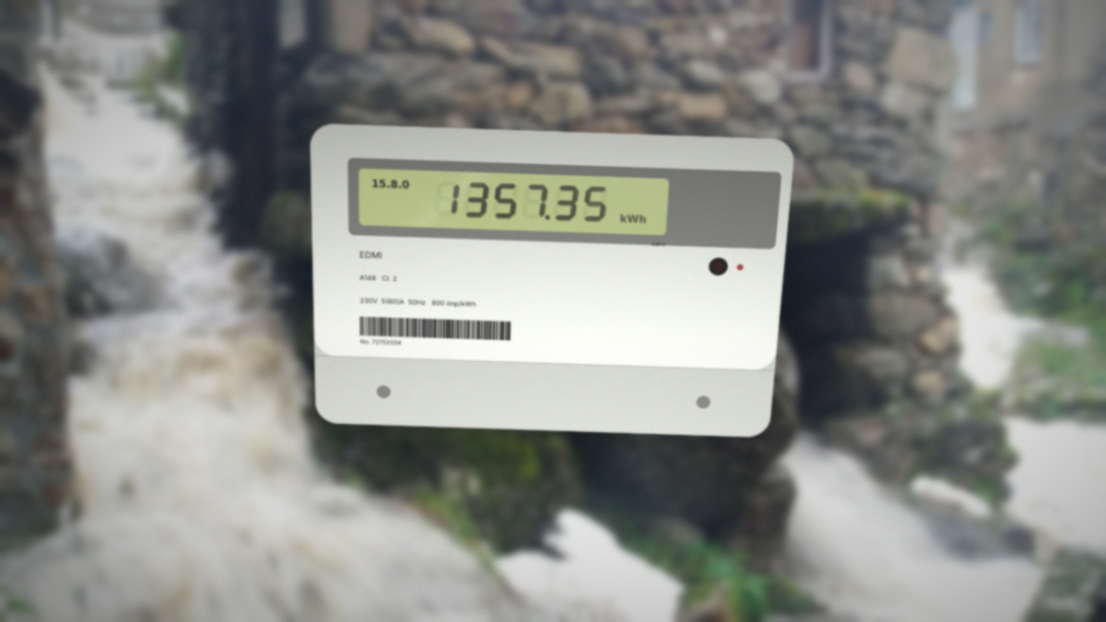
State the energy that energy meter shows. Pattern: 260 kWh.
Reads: 1357.35 kWh
